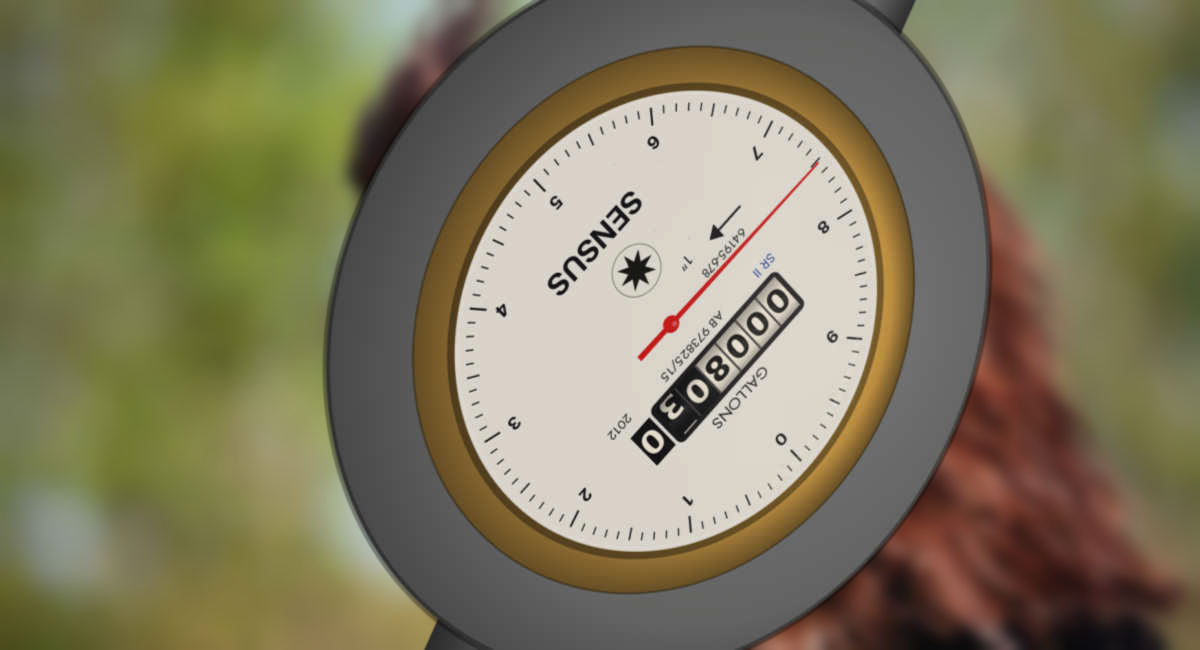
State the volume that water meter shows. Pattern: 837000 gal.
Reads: 8027.5 gal
